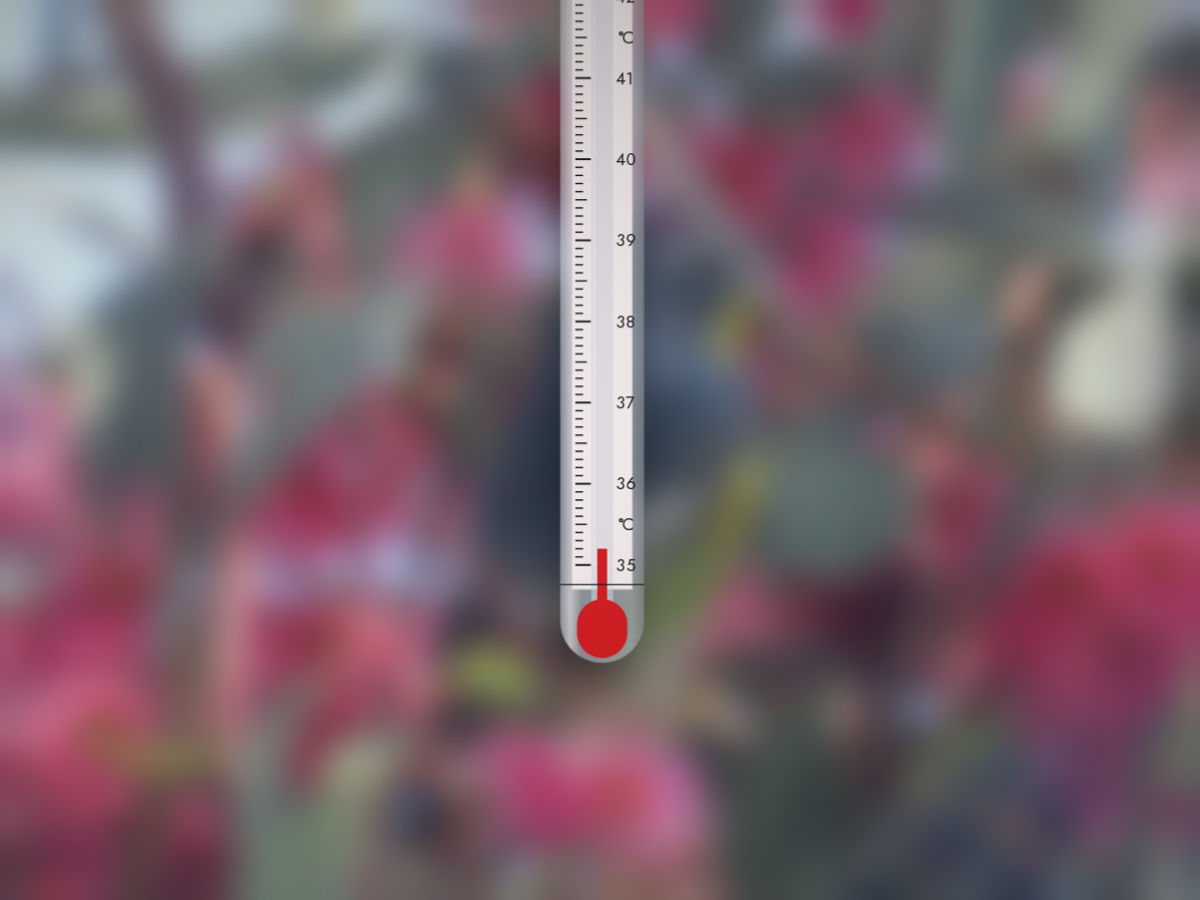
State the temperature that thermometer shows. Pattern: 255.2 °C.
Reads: 35.2 °C
